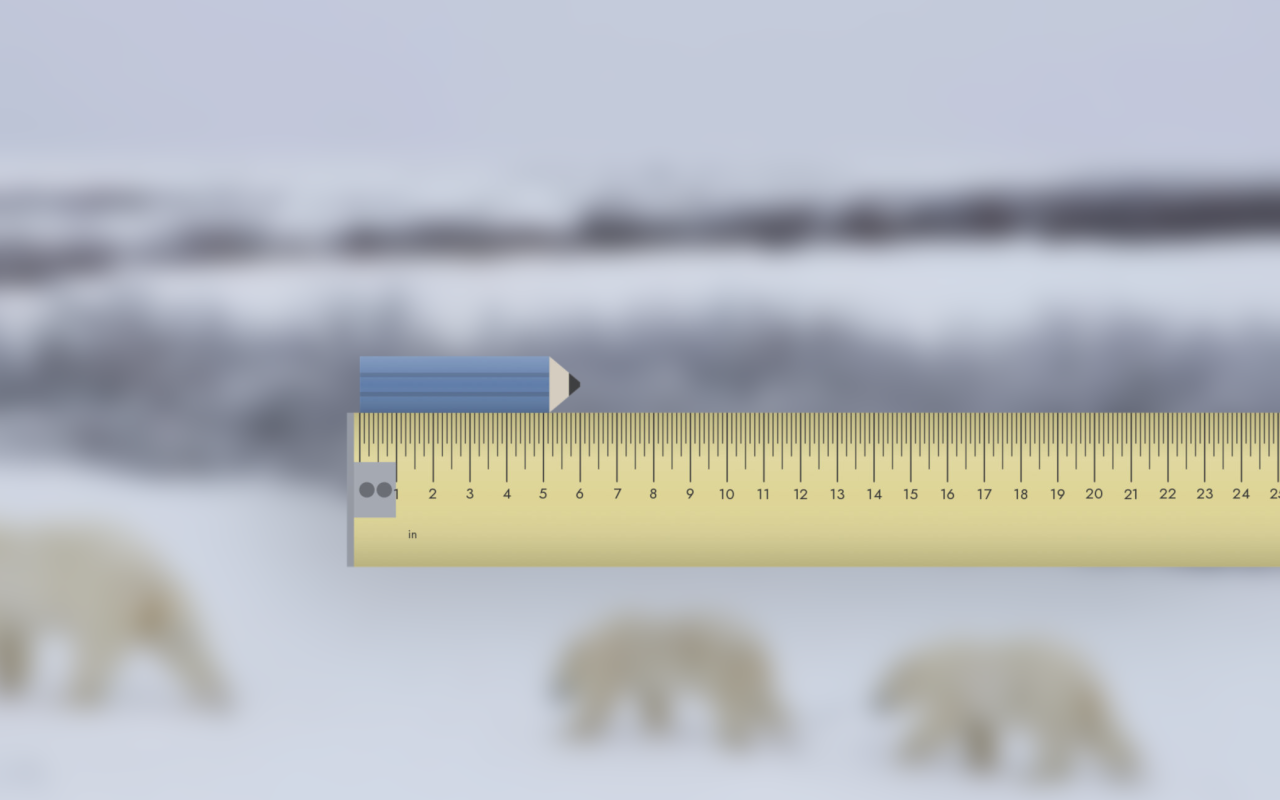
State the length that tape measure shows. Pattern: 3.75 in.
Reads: 6 in
